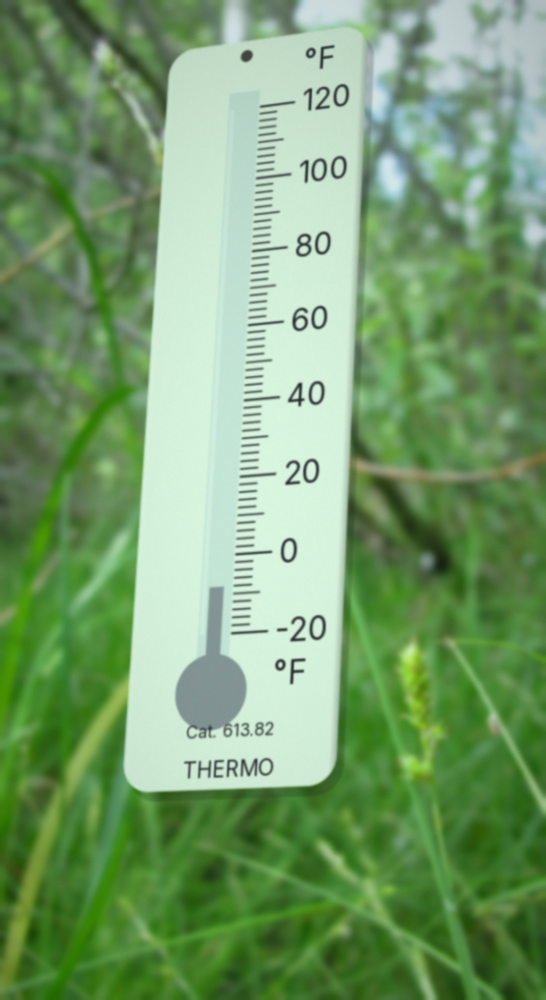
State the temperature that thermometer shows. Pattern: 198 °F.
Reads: -8 °F
